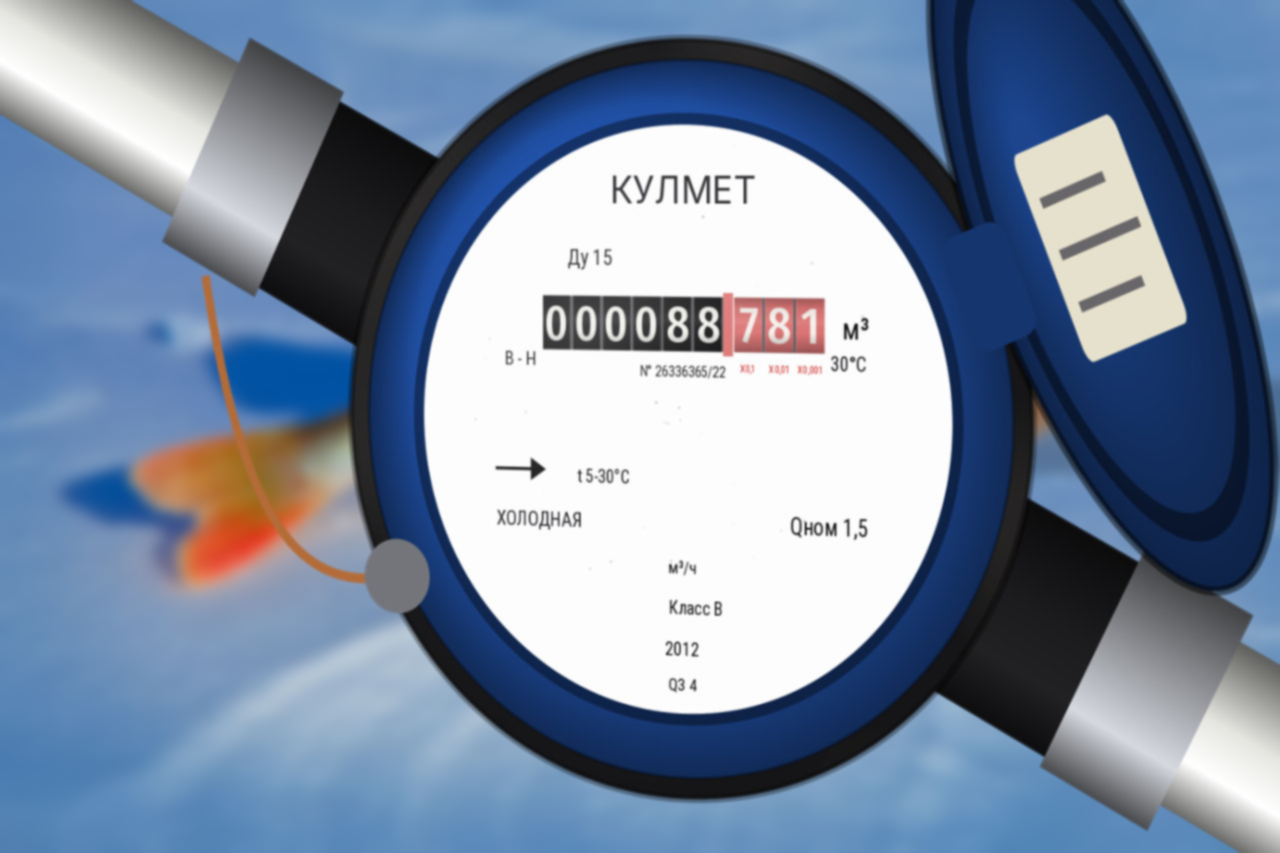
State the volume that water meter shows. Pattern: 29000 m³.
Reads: 88.781 m³
